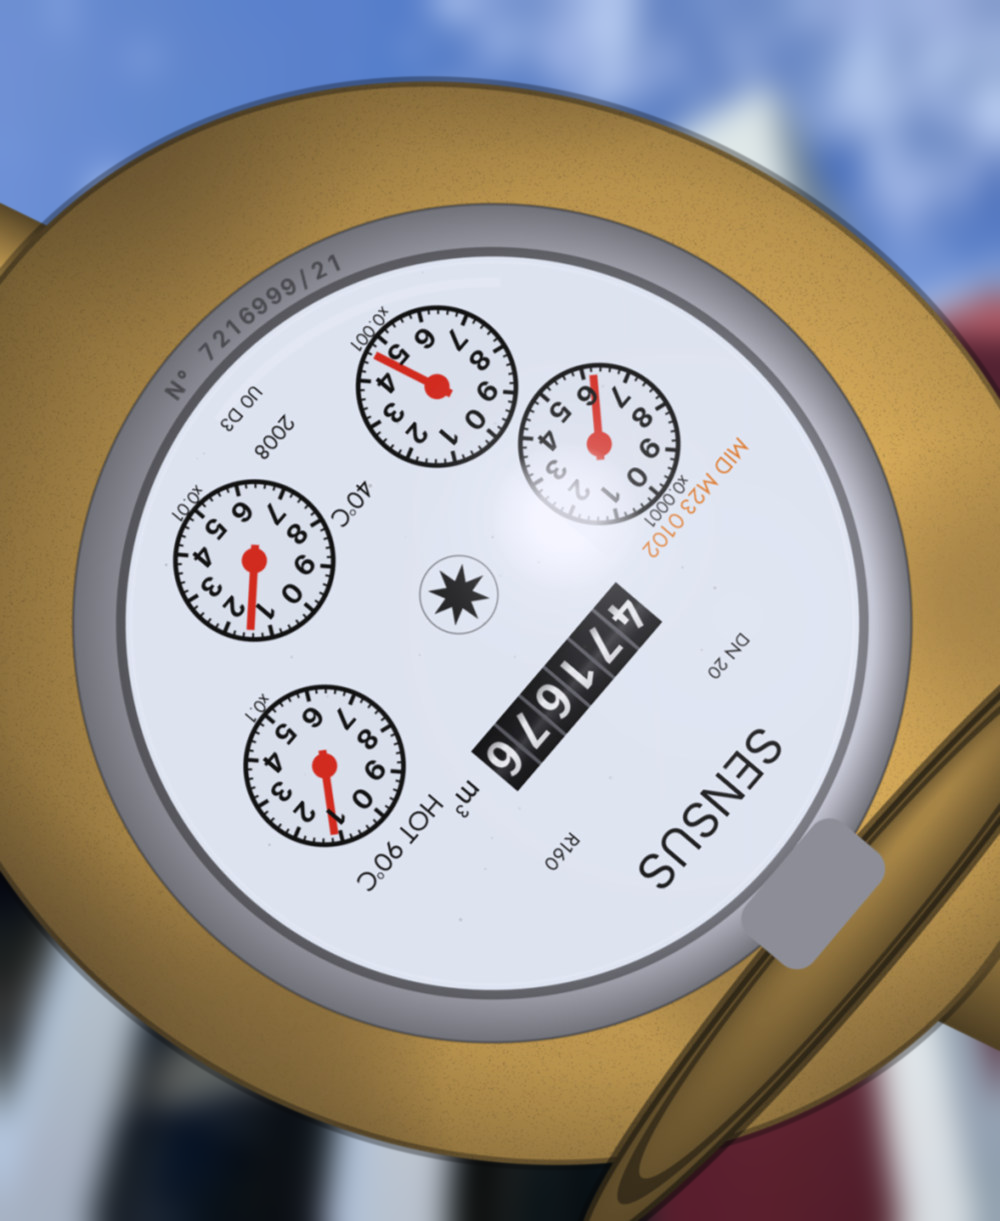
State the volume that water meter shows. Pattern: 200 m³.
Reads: 471676.1146 m³
